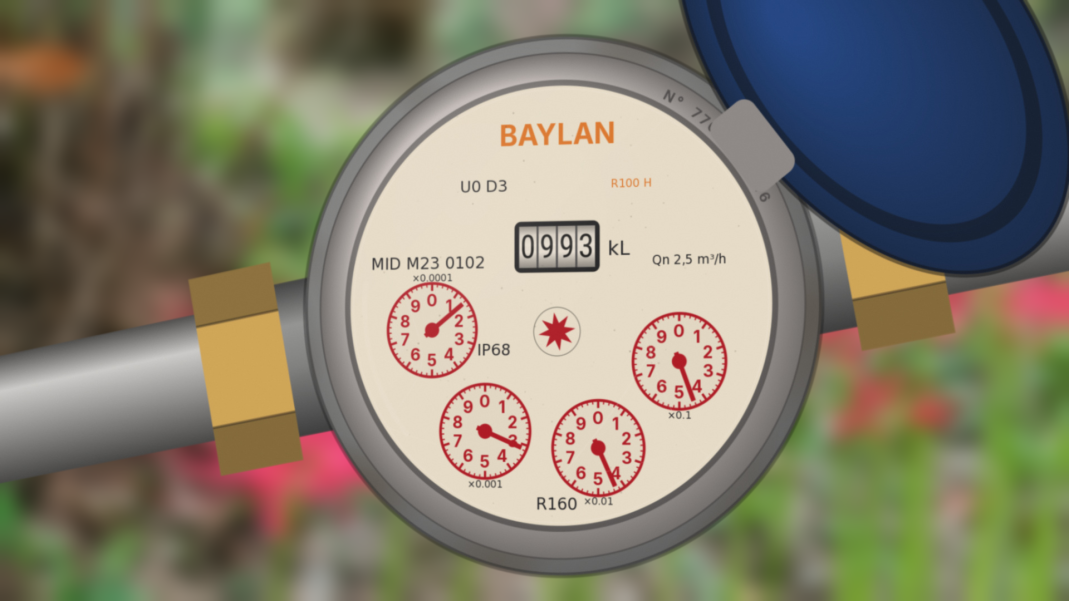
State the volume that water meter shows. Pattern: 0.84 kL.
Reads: 993.4431 kL
